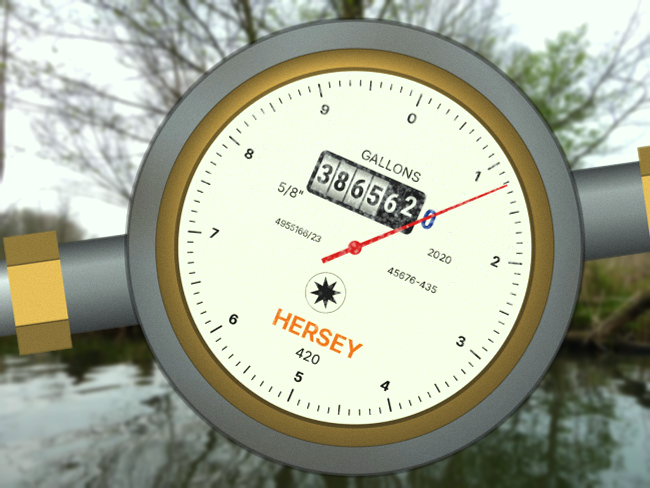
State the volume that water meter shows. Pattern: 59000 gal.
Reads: 3865621.2 gal
